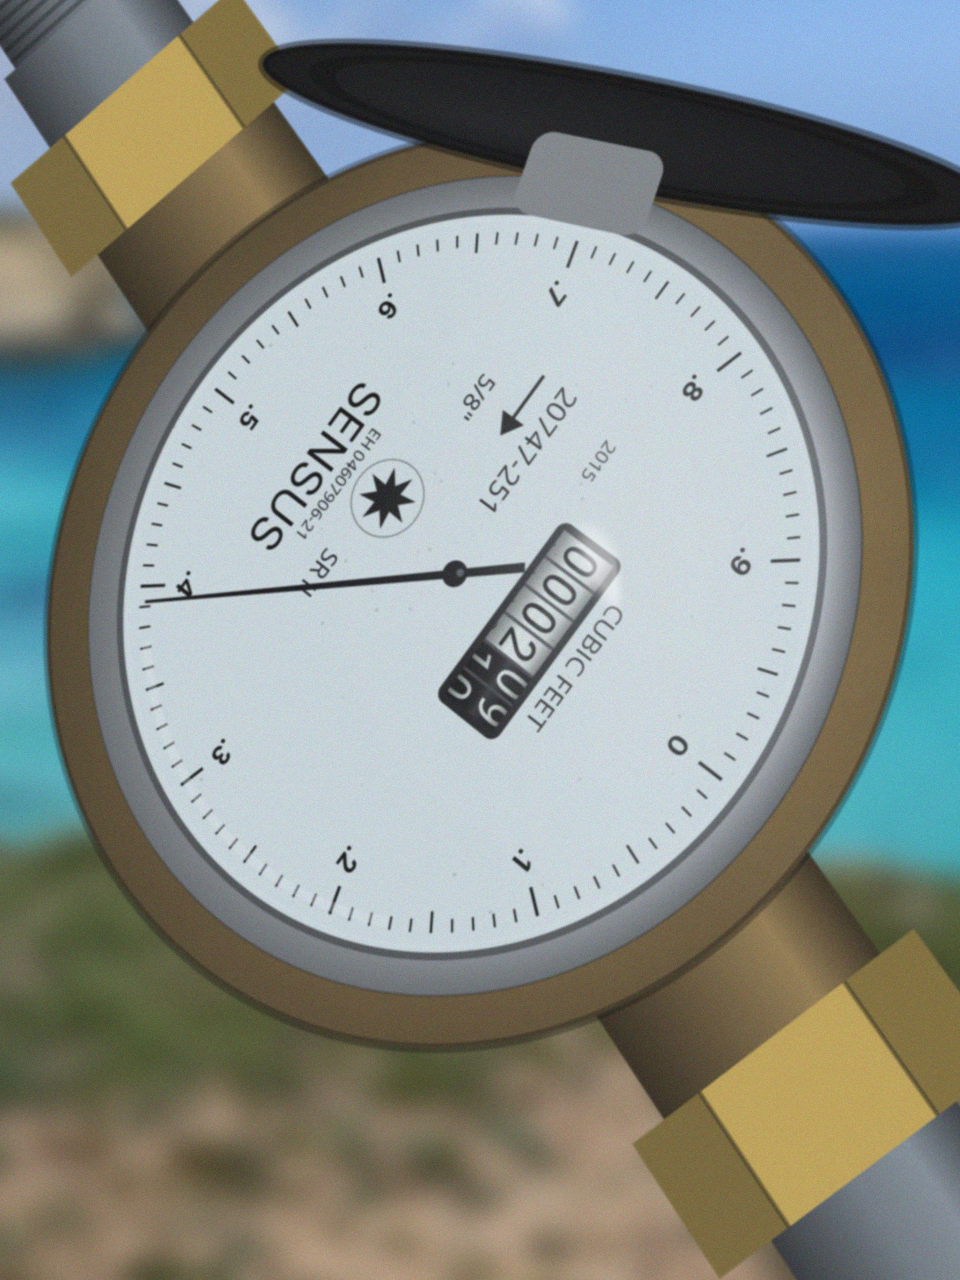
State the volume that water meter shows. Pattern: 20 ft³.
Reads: 209.39 ft³
